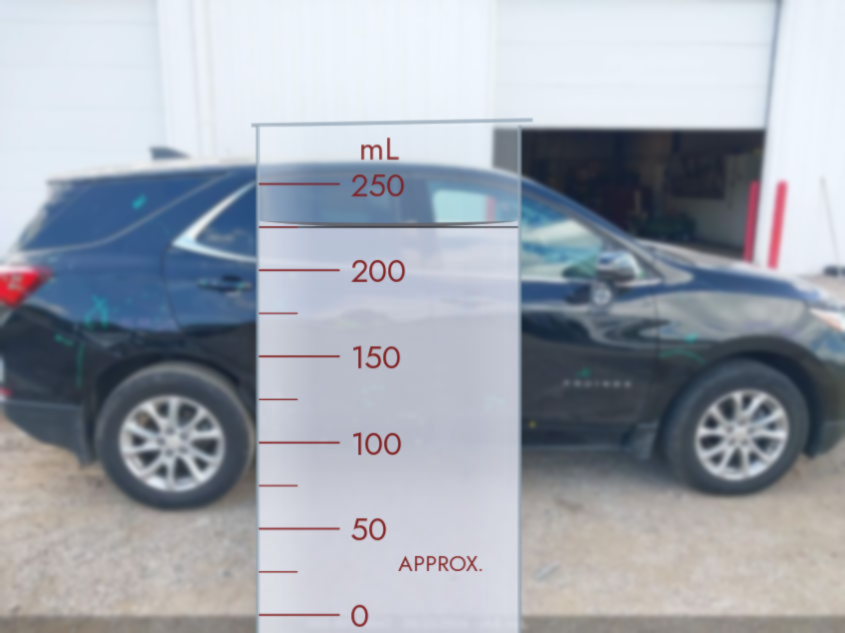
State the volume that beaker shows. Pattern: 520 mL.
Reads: 225 mL
